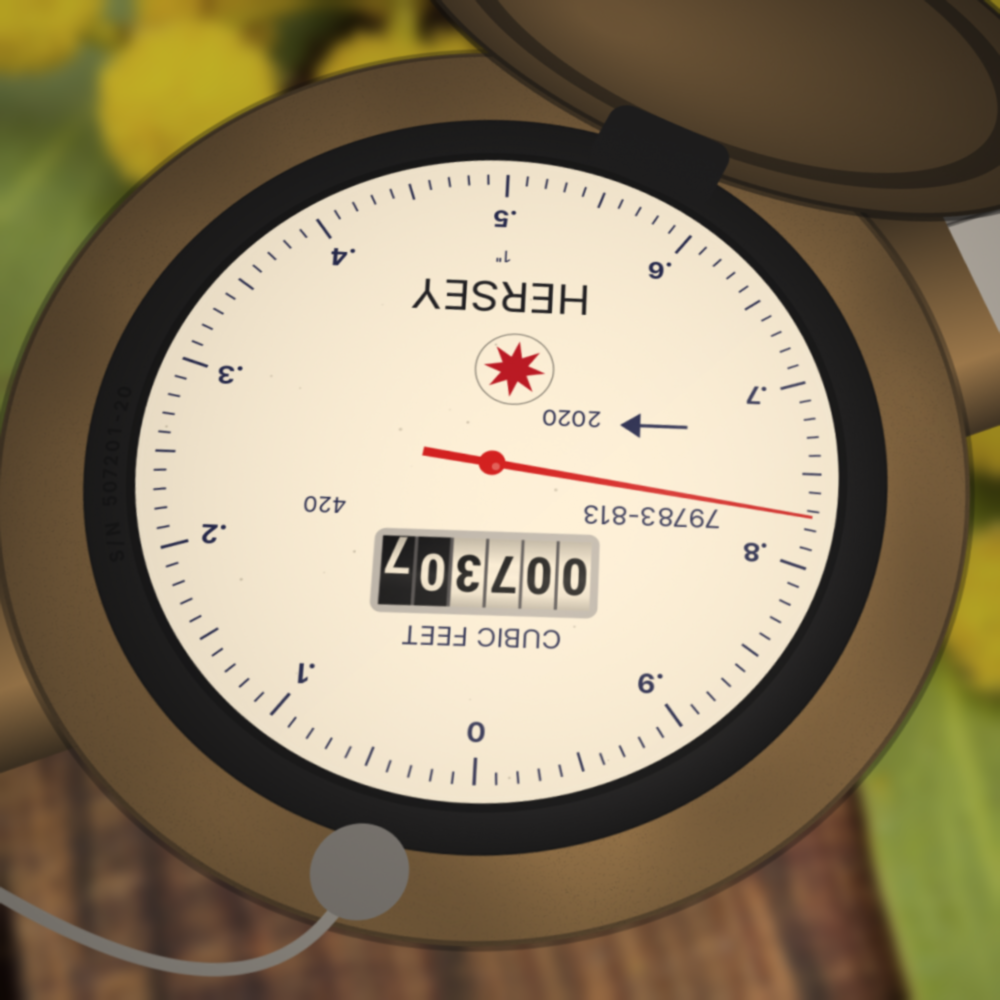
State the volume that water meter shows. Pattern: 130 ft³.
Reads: 7306.77 ft³
